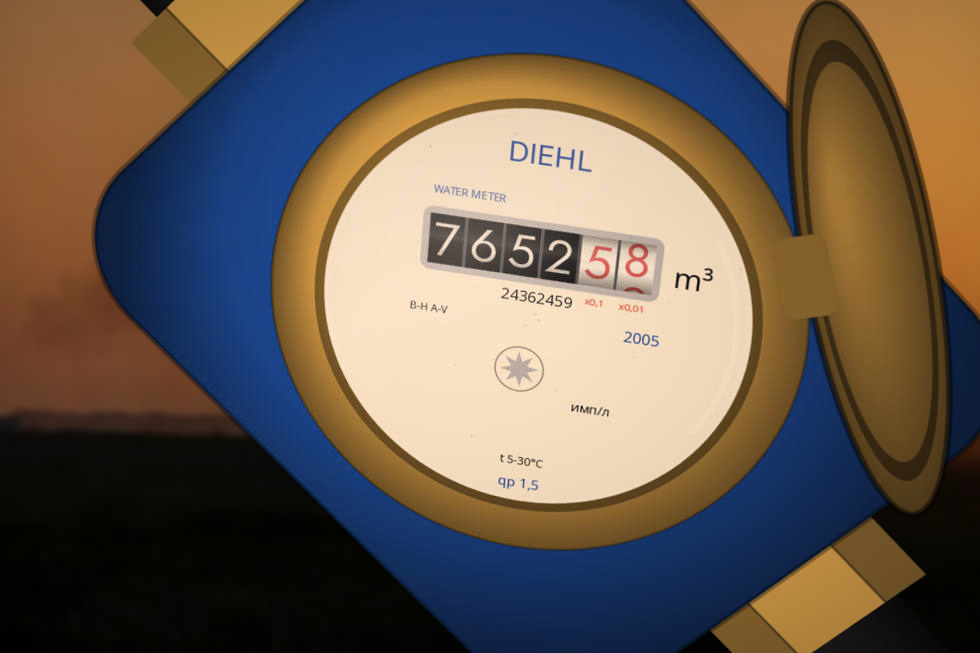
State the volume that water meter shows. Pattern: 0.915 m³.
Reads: 7652.58 m³
